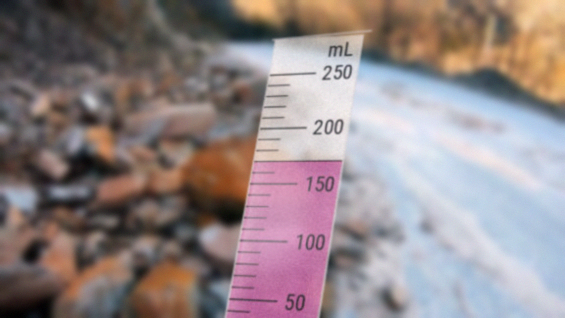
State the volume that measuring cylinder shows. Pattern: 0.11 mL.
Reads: 170 mL
